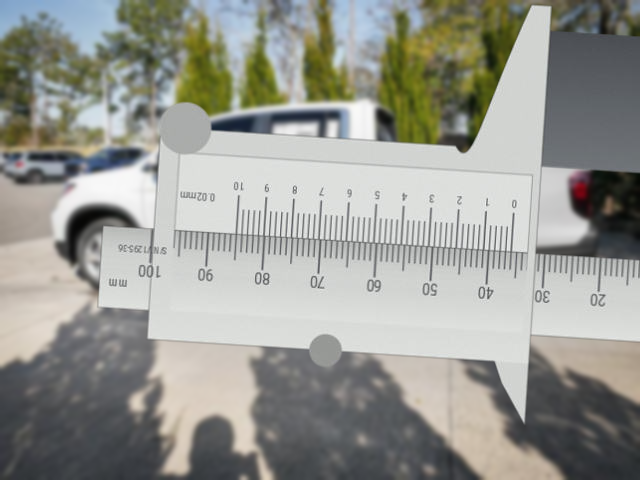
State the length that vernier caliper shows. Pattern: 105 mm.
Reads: 36.0 mm
